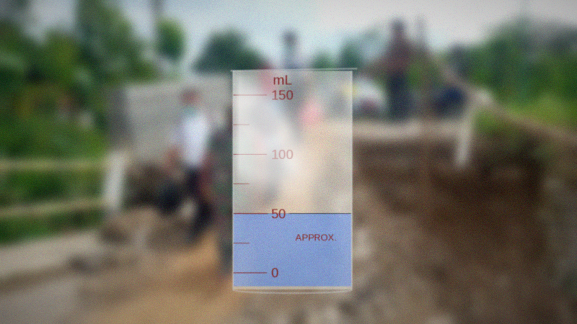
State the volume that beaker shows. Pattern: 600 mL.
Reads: 50 mL
